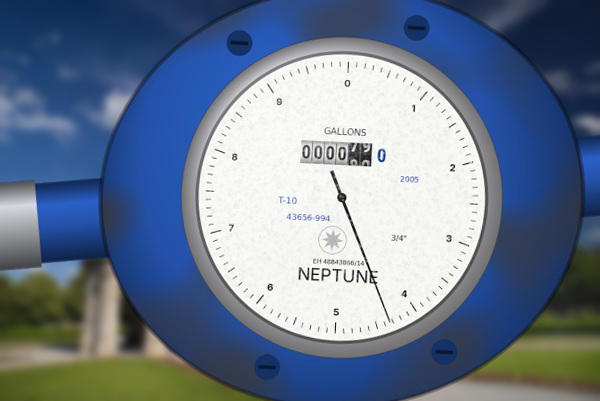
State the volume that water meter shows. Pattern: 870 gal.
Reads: 794.3 gal
